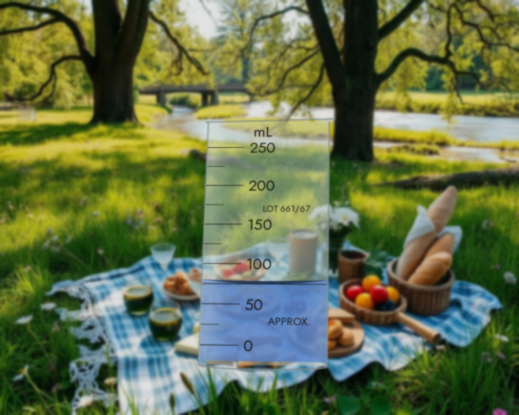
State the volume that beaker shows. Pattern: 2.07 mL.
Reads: 75 mL
